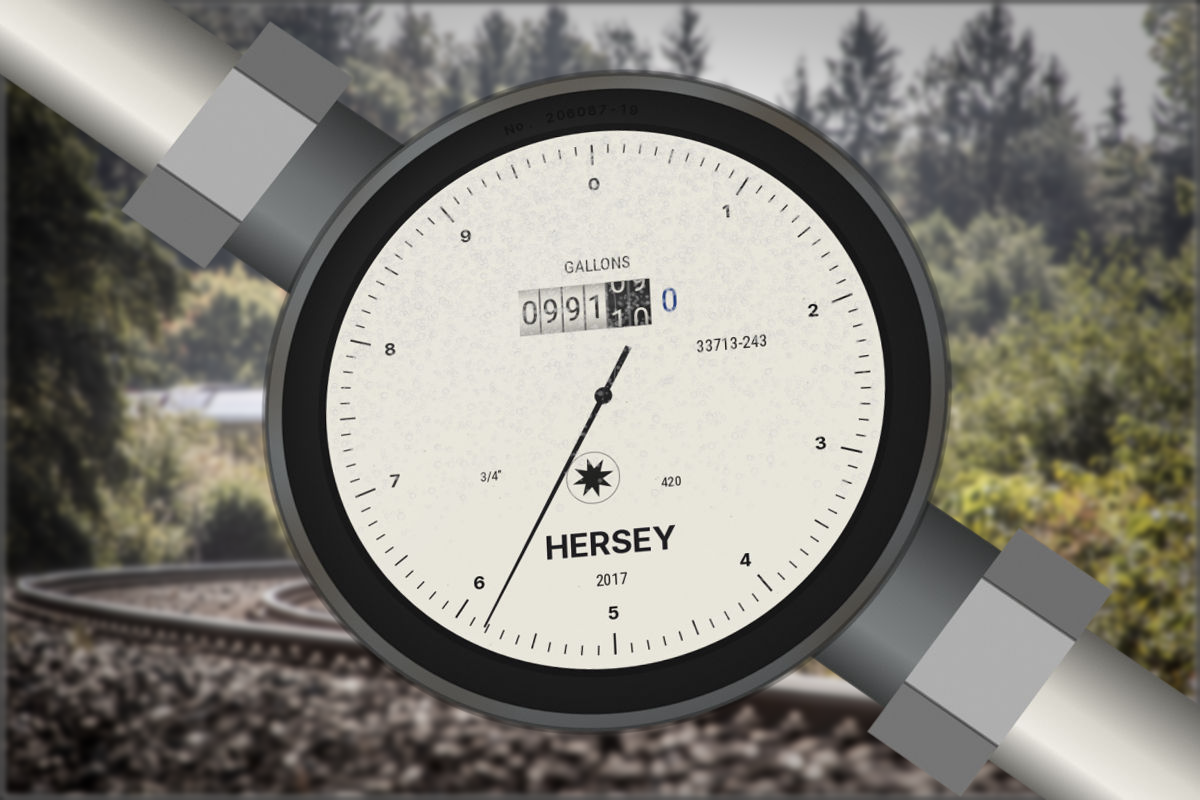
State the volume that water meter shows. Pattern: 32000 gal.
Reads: 991095.8 gal
